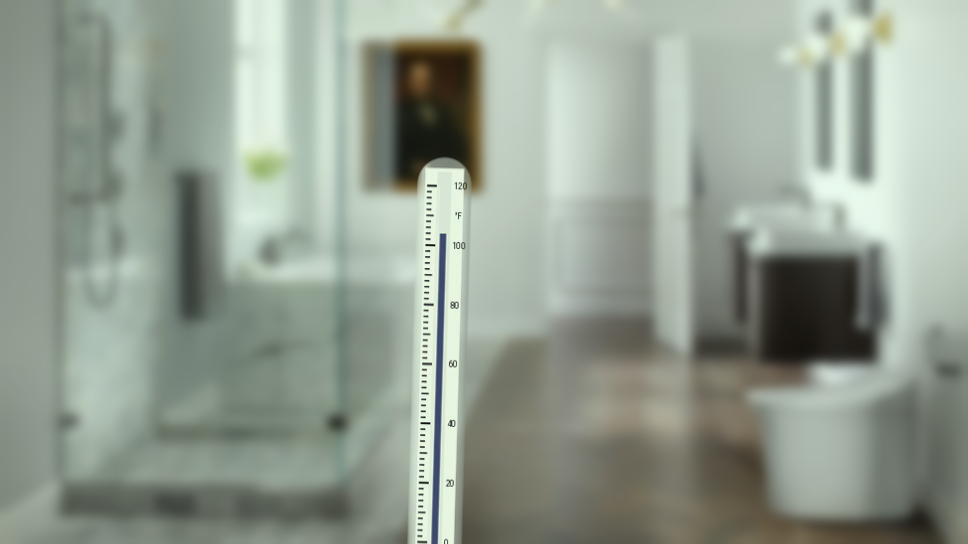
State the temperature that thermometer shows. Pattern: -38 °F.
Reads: 104 °F
